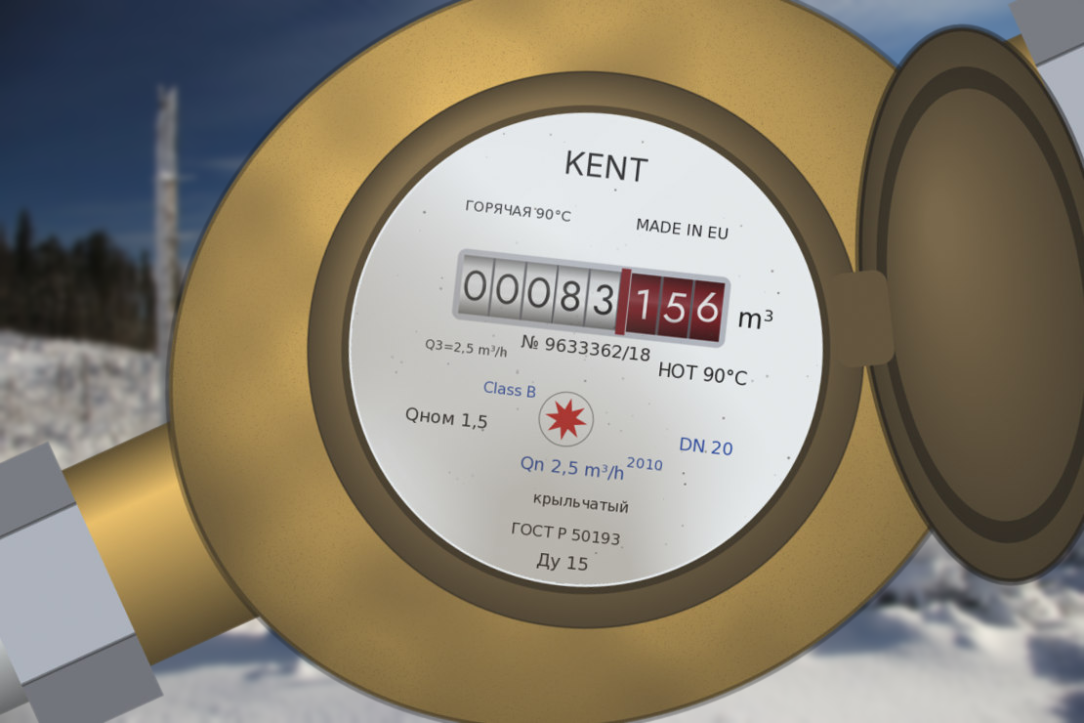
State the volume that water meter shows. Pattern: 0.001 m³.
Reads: 83.156 m³
